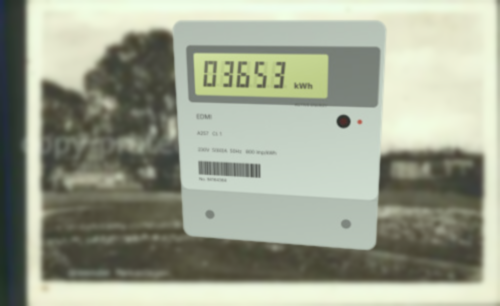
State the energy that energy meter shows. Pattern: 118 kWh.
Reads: 3653 kWh
